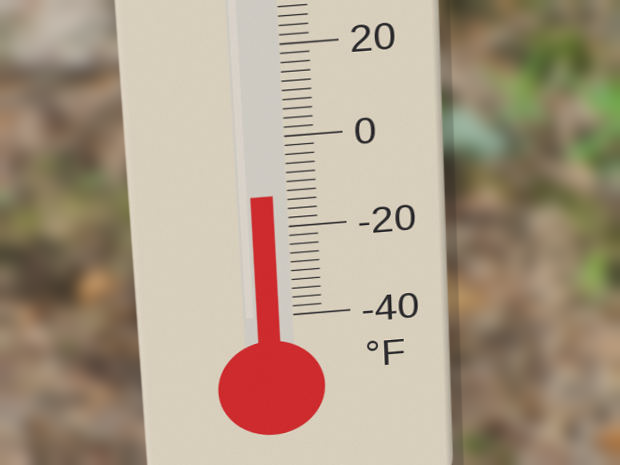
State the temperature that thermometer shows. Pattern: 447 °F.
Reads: -13 °F
